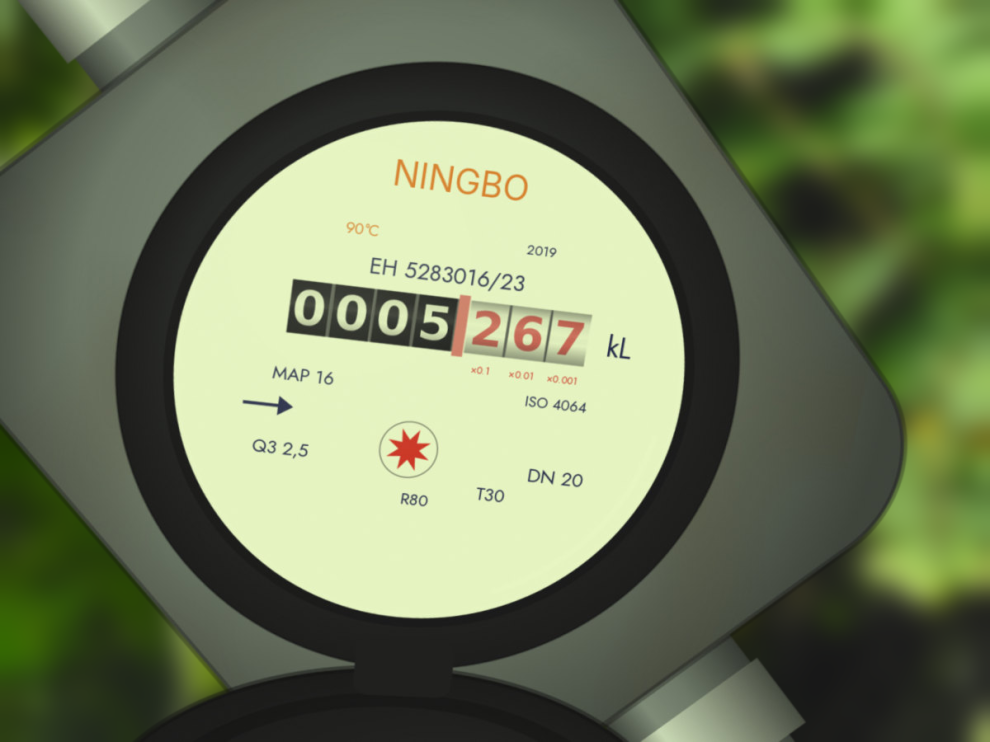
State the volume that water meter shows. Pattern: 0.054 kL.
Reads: 5.267 kL
